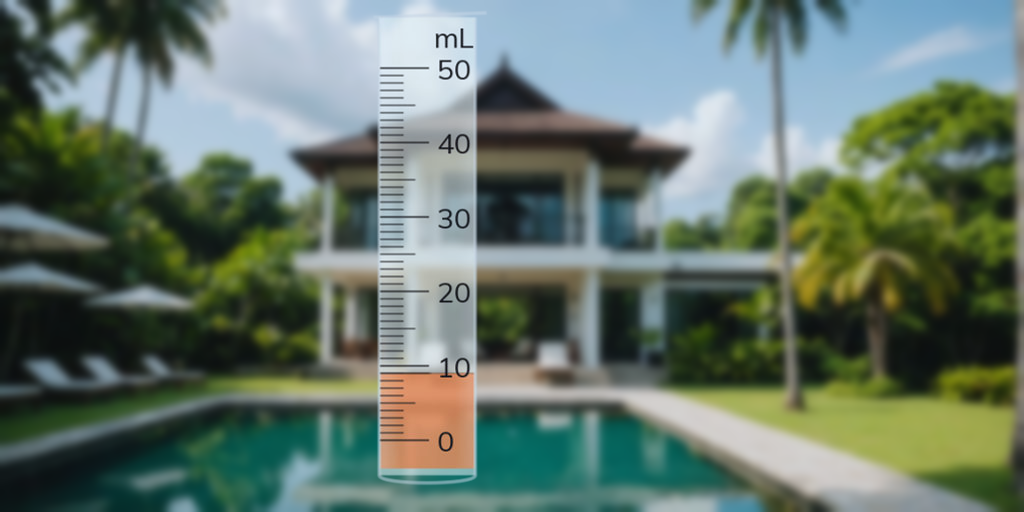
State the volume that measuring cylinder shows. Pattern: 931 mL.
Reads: 9 mL
